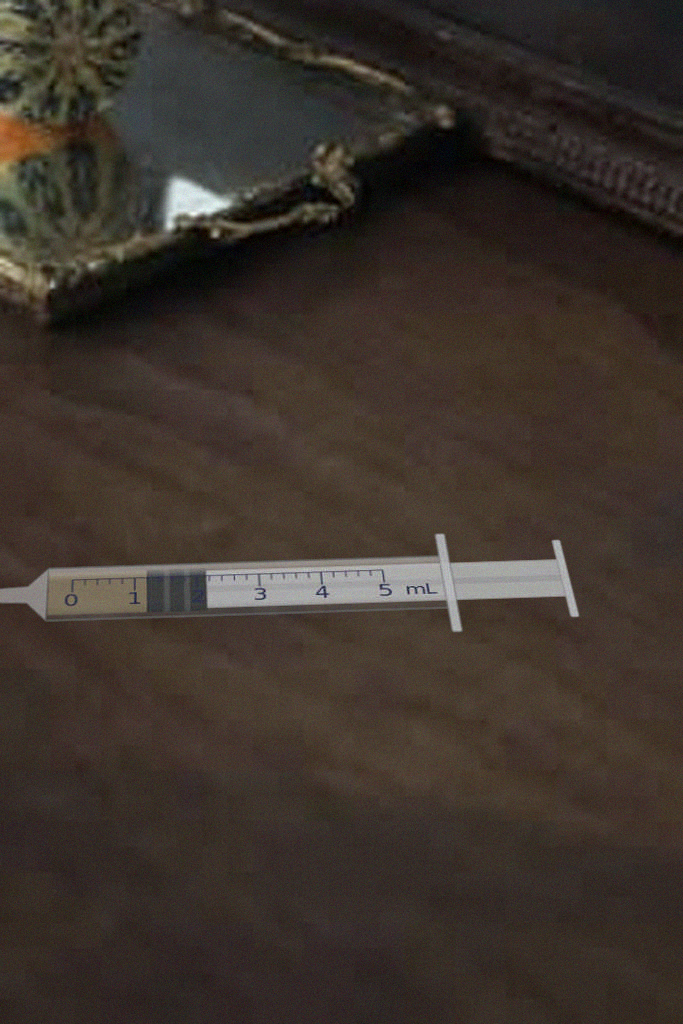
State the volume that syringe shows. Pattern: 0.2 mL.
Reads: 1.2 mL
